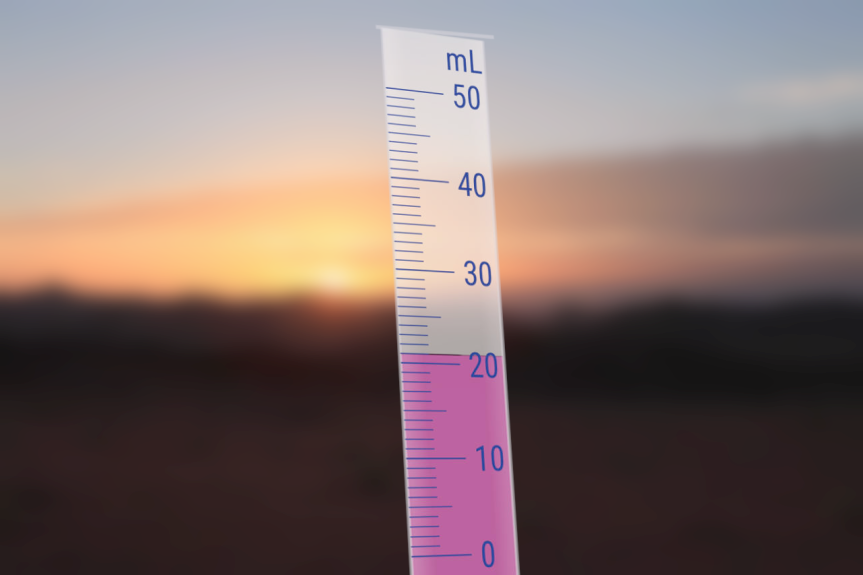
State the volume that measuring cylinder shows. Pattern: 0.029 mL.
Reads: 21 mL
